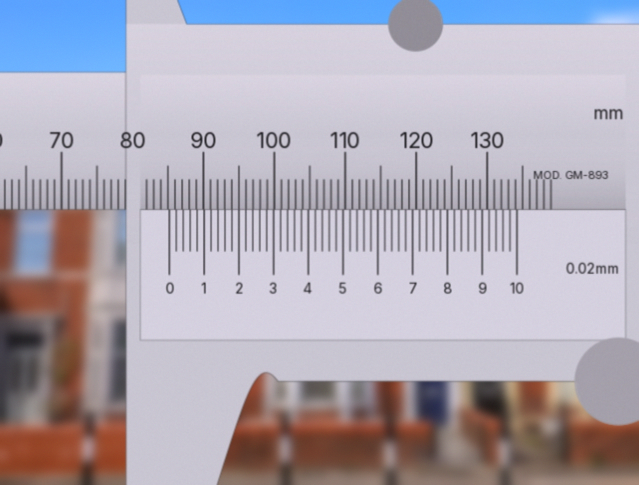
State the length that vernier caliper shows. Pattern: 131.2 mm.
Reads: 85.2 mm
